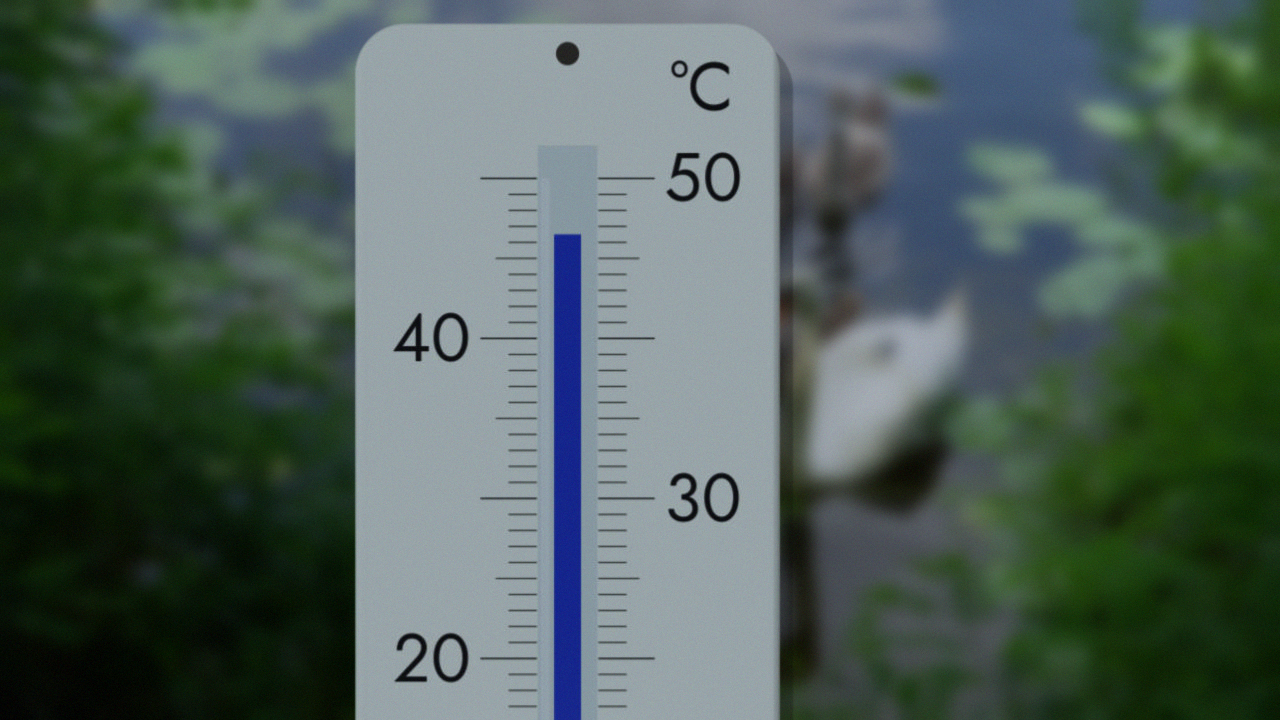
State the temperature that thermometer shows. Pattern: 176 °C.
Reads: 46.5 °C
